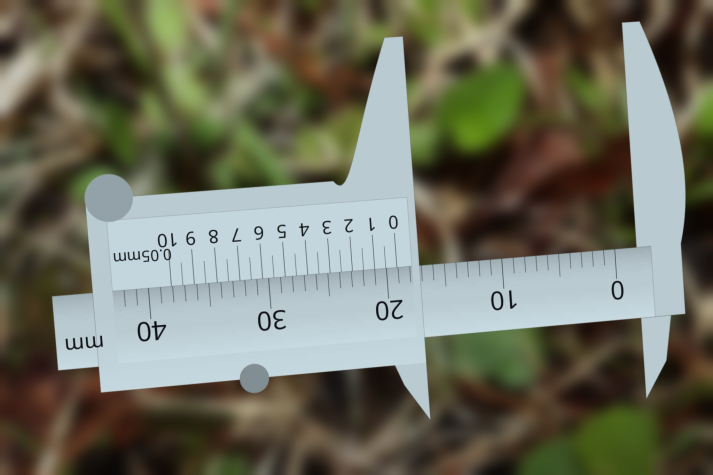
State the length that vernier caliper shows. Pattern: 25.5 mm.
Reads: 19.1 mm
